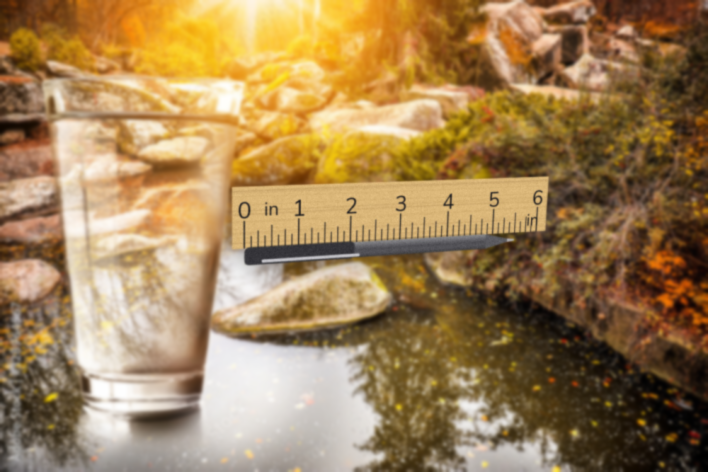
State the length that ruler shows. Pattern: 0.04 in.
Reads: 5.5 in
